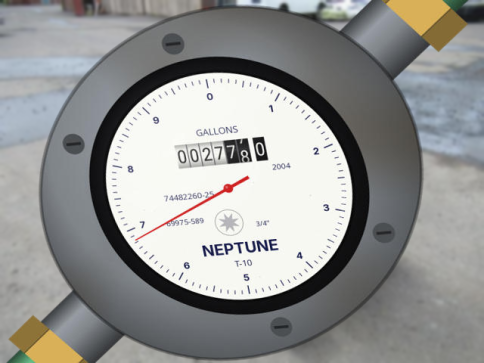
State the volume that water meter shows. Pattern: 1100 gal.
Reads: 27776.8 gal
